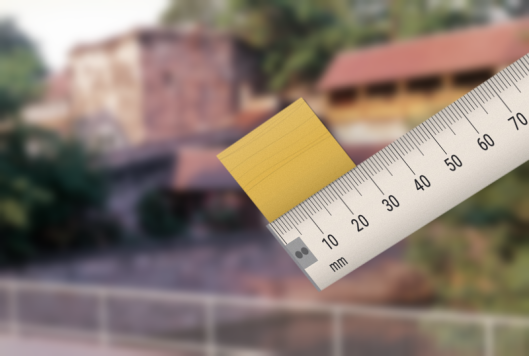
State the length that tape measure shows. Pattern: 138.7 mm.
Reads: 29 mm
